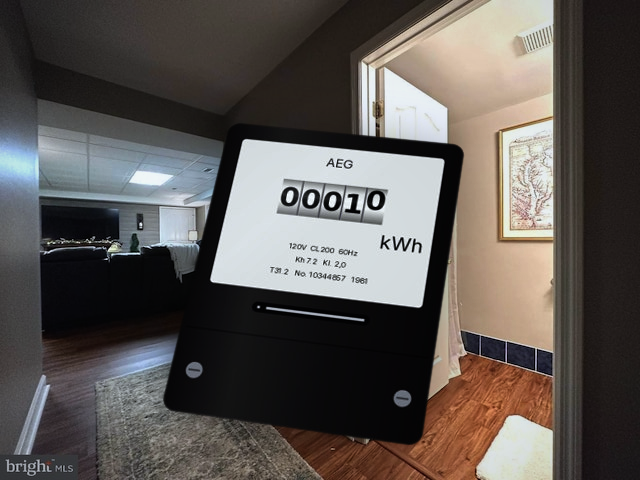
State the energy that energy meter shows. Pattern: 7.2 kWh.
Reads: 10 kWh
